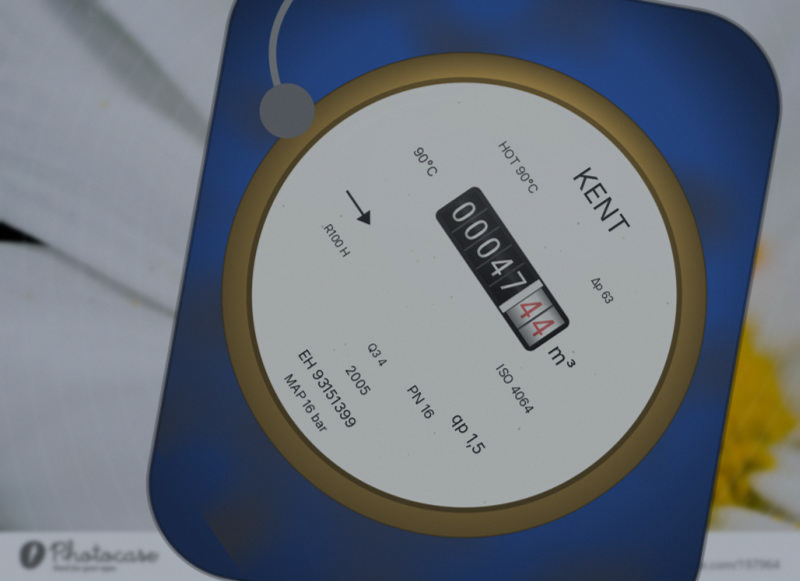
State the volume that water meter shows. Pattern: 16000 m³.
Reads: 47.44 m³
